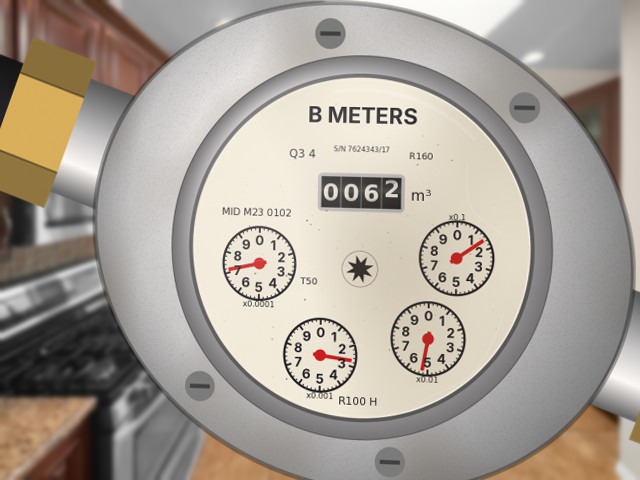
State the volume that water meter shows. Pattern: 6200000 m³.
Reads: 62.1527 m³
